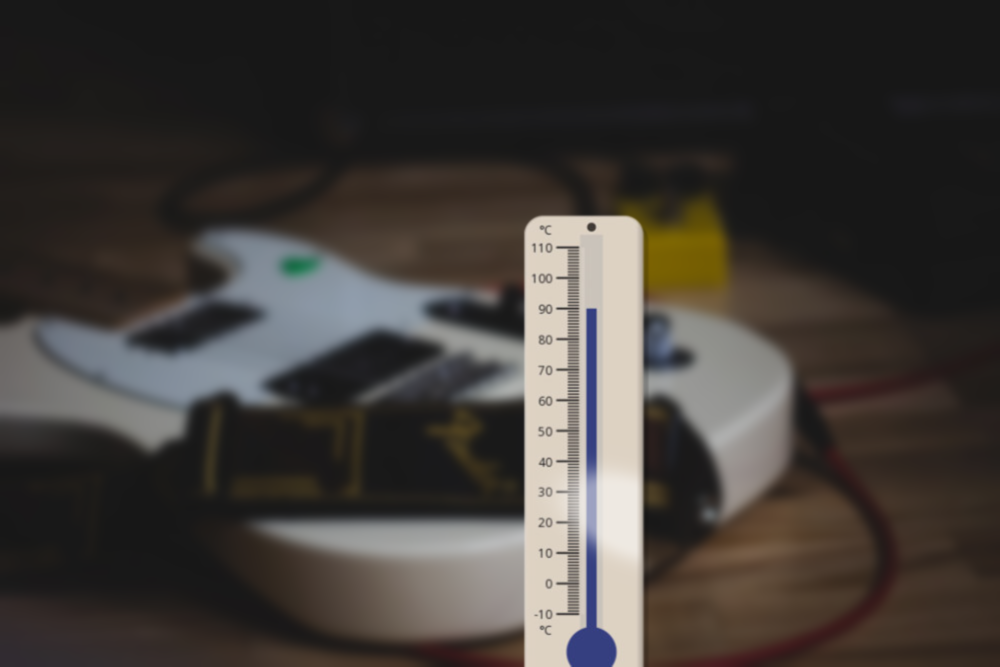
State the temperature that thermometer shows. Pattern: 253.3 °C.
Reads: 90 °C
